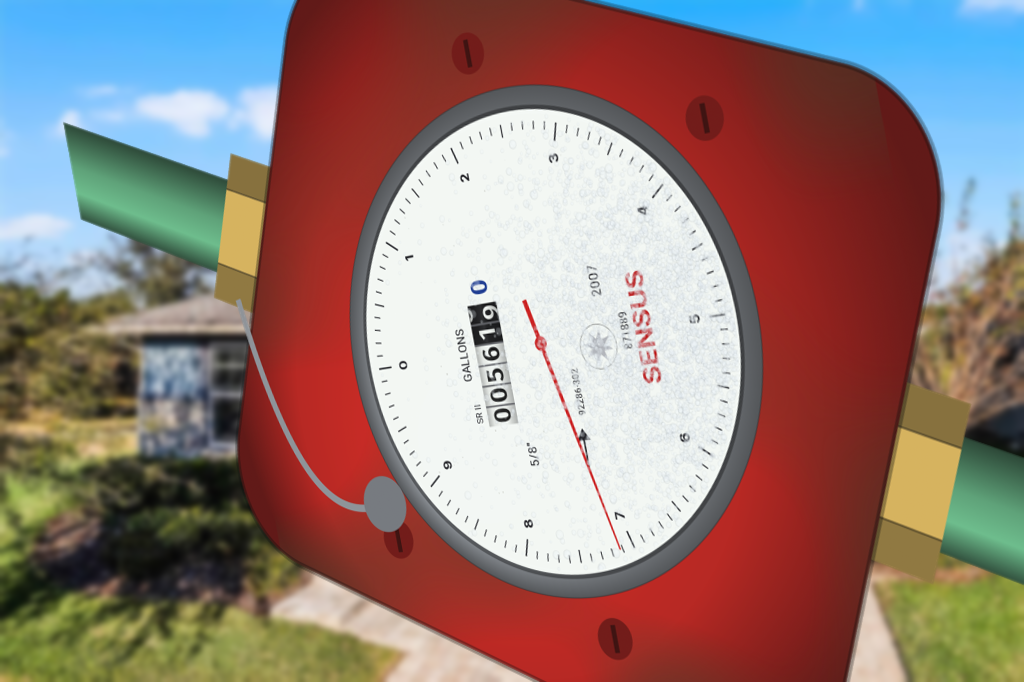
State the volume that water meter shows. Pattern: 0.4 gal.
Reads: 56187.1 gal
